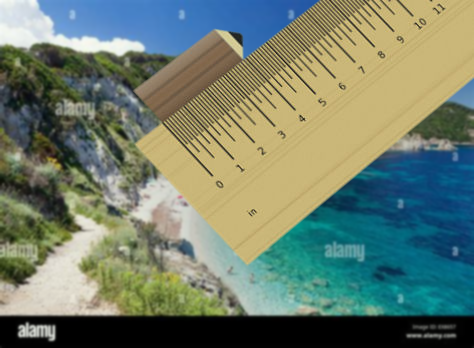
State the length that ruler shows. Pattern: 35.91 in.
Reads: 4.5 in
